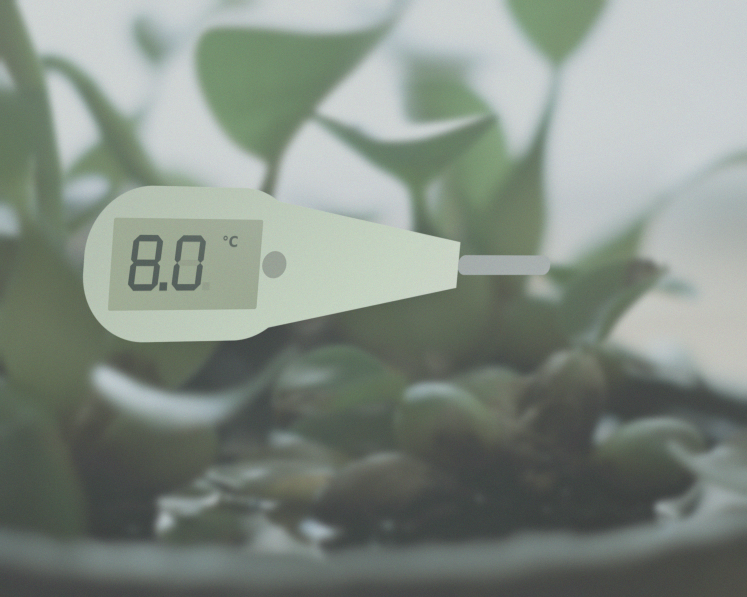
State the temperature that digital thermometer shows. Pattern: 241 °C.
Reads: 8.0 °C
